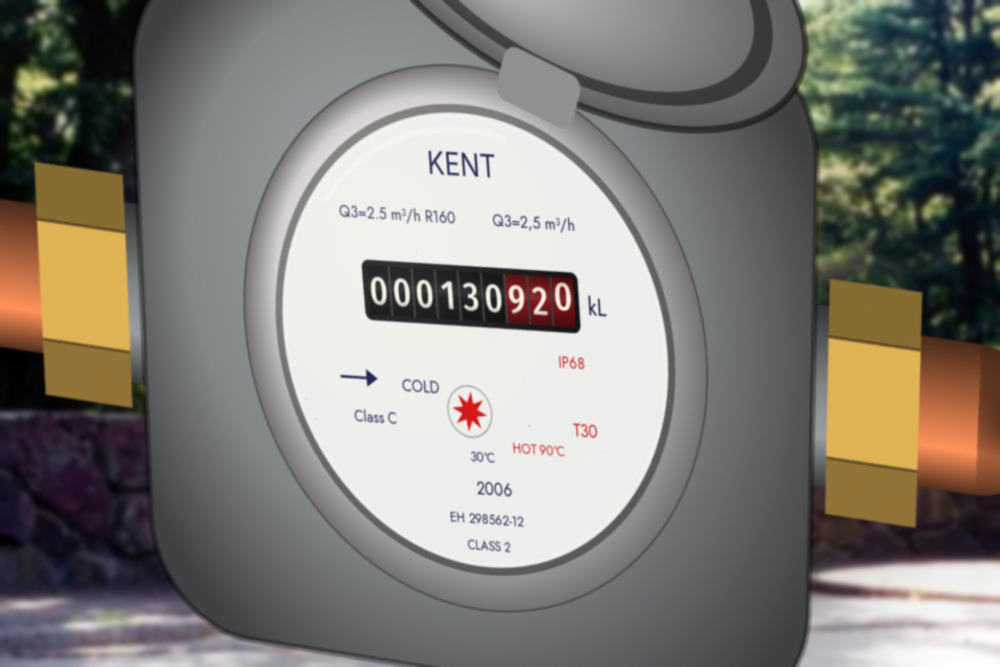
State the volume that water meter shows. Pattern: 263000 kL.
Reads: 130.920 kL
